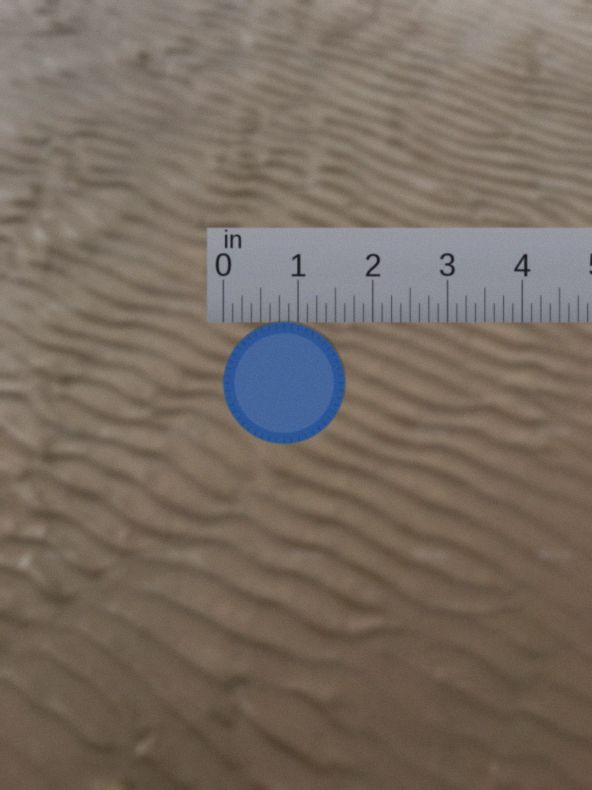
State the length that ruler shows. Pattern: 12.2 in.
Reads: 1.625 in
